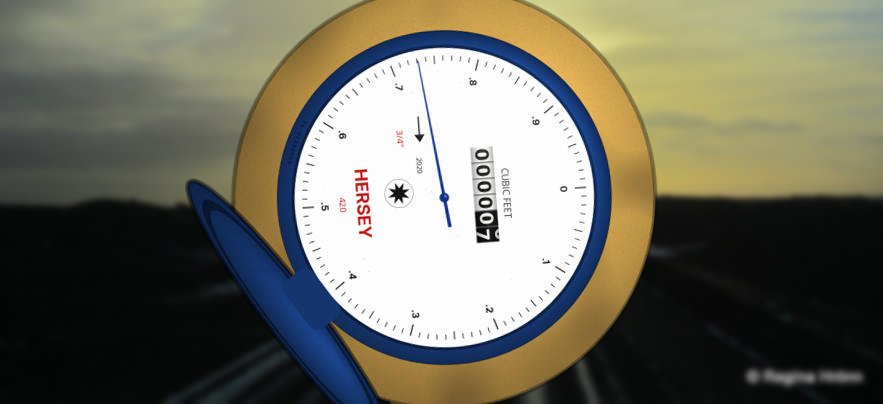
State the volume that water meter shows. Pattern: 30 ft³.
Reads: 6.73 ft³
